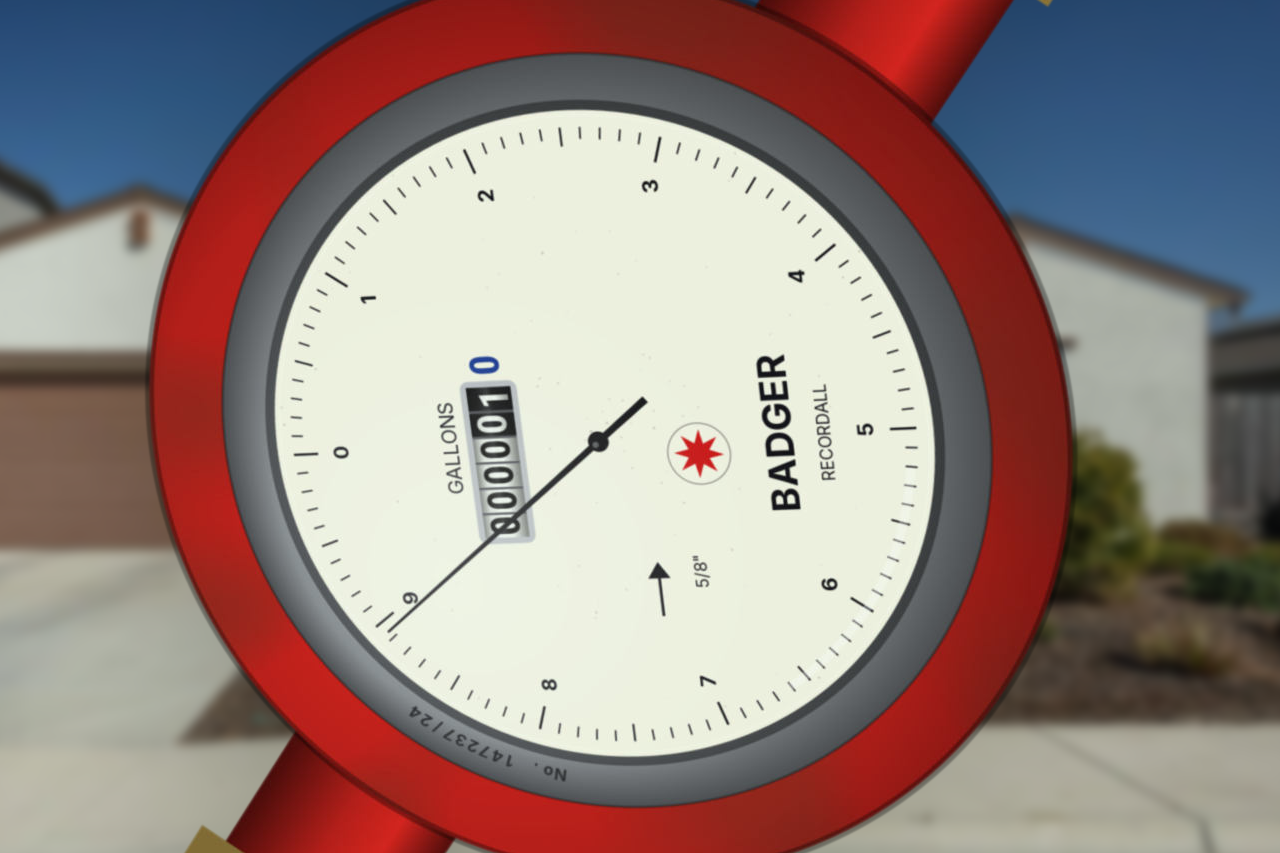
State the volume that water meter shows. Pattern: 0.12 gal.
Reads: 8.9 gal
